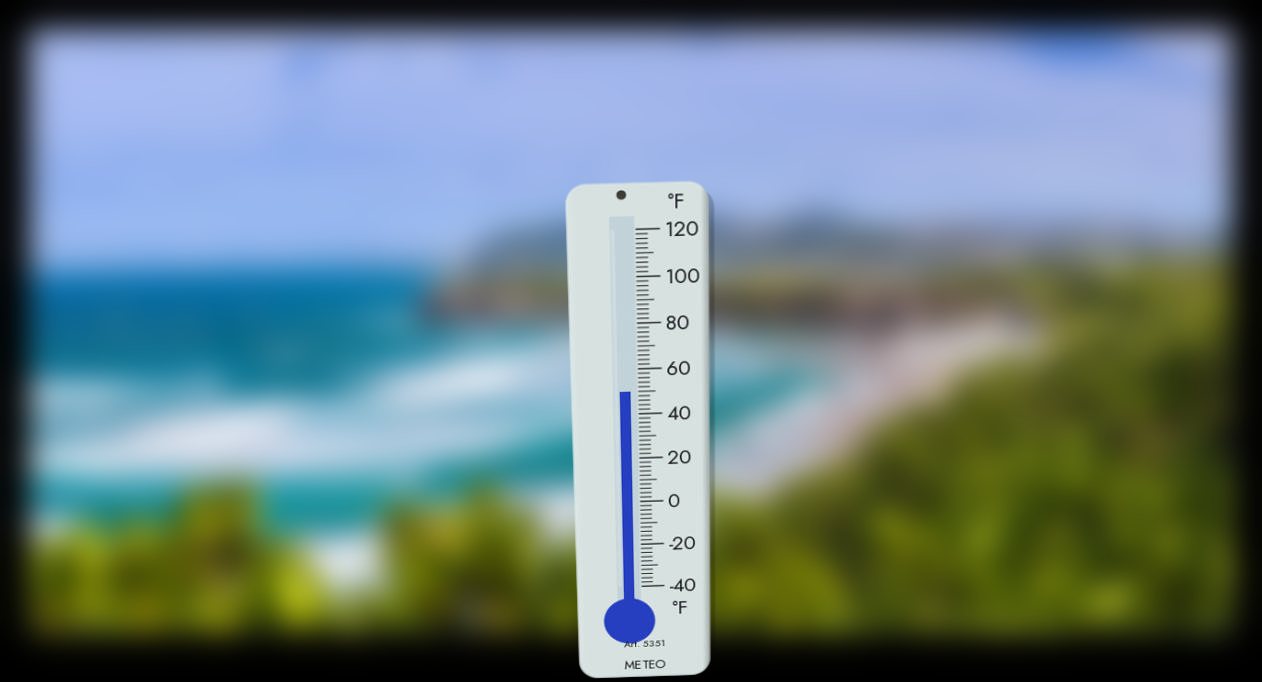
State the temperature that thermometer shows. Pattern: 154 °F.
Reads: 50 °F
